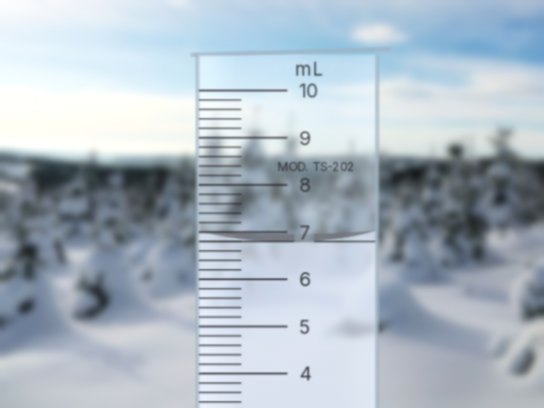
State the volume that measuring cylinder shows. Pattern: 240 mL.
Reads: 6.8 mL
